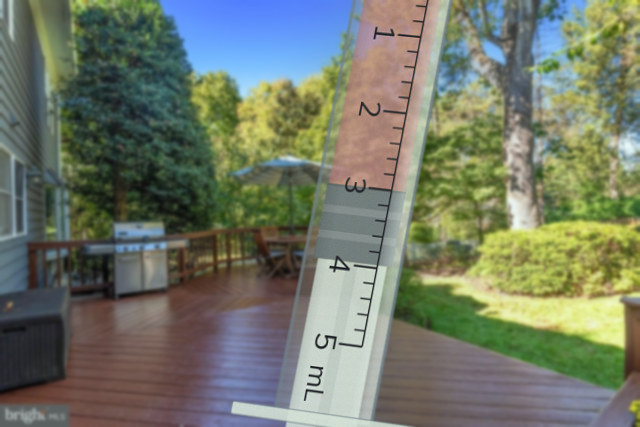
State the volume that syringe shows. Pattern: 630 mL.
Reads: 3 mL
